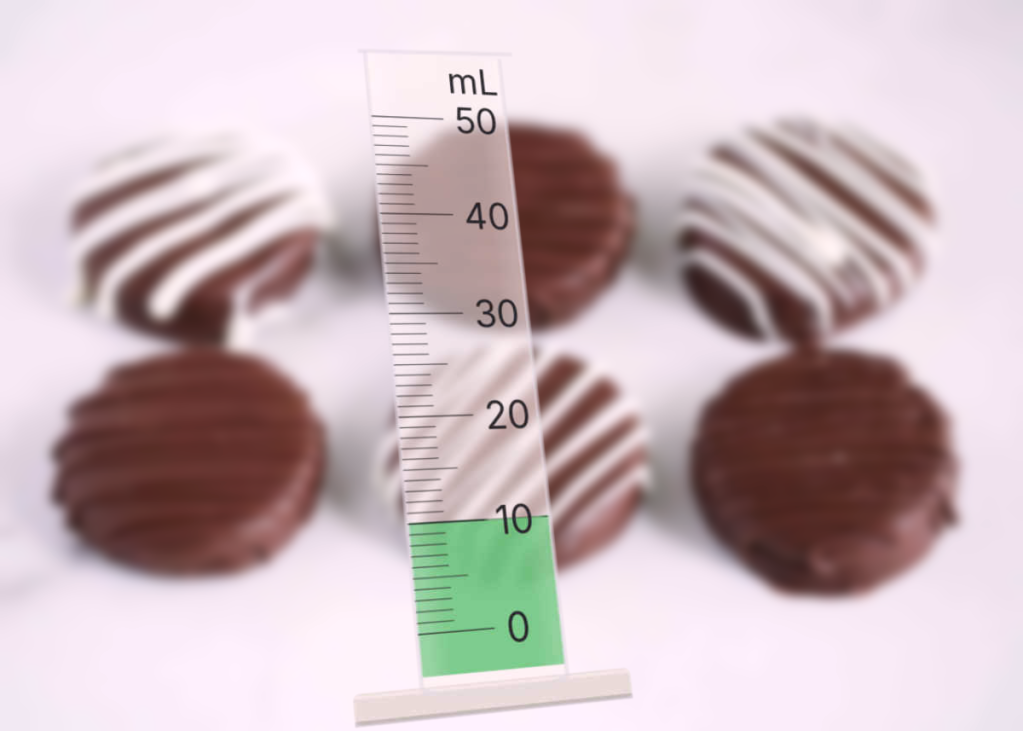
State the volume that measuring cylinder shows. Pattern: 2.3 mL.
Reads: 10 mL
